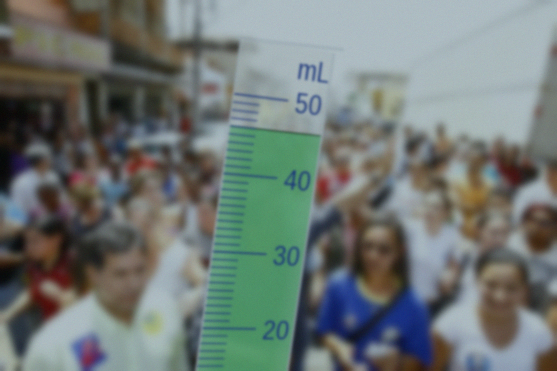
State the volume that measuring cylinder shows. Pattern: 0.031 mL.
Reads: 46 mL
